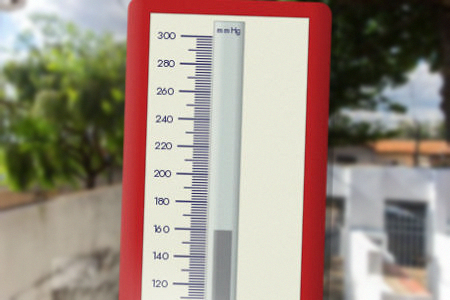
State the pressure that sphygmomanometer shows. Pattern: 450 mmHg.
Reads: 160 mmHg
